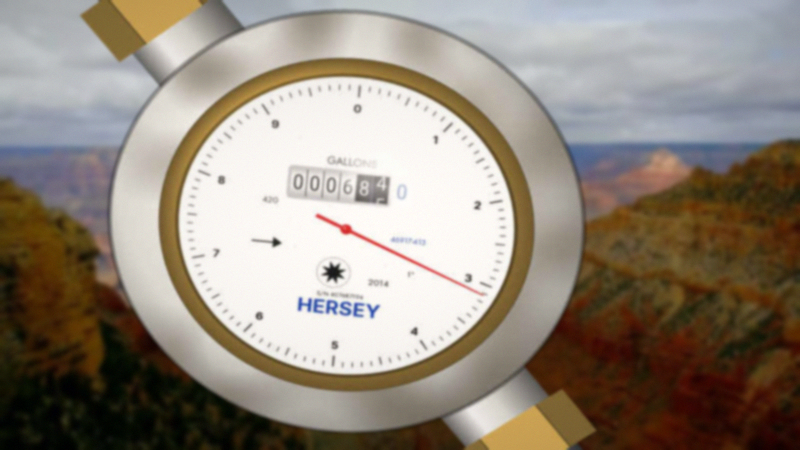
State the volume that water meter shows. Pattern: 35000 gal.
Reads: 6843.1 gal
